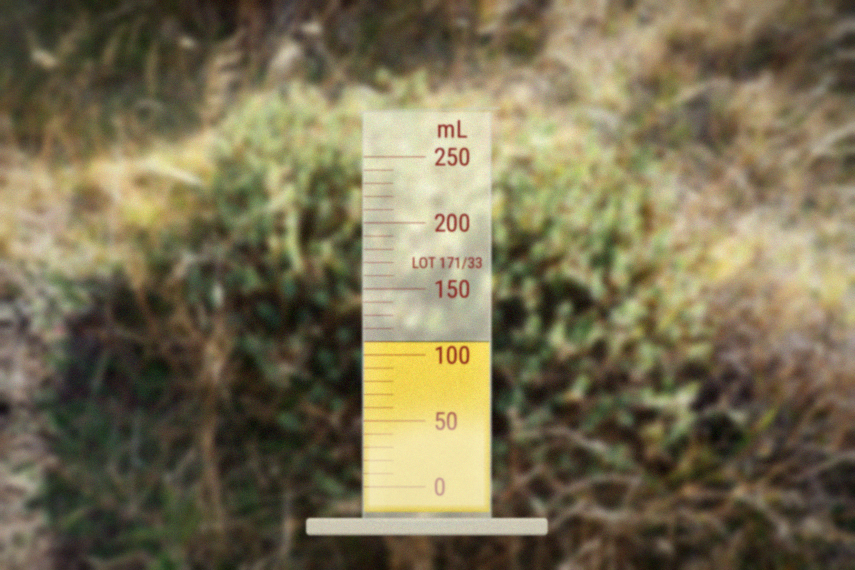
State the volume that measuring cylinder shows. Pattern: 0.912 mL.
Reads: 110 mL
